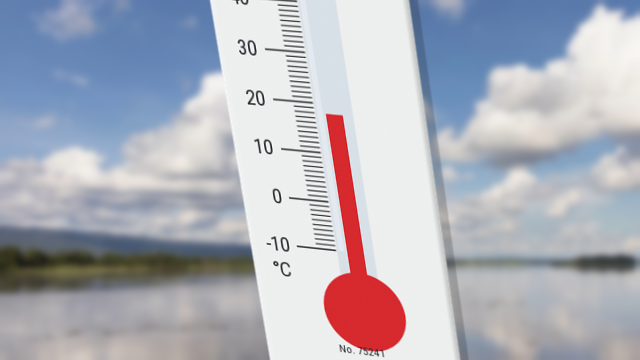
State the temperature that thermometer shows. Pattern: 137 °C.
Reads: 18 °C
